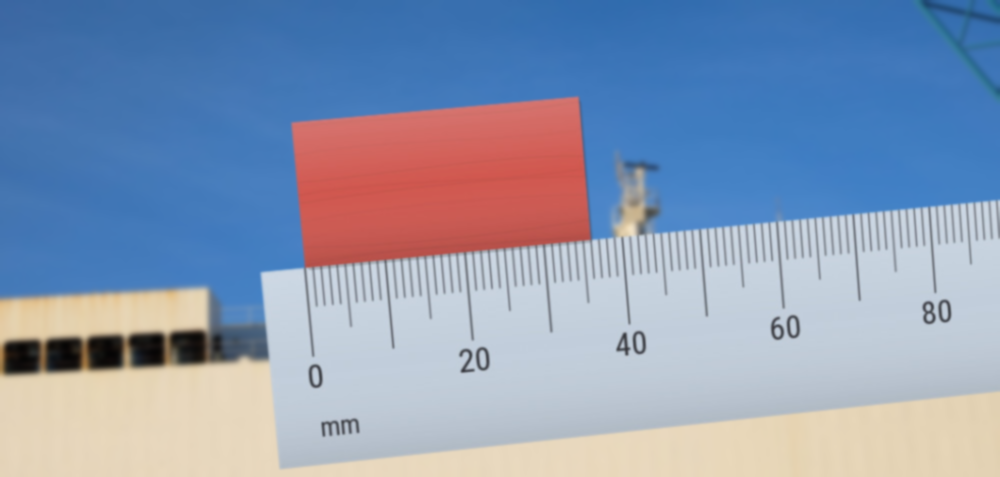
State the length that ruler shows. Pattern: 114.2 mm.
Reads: 36 mm
